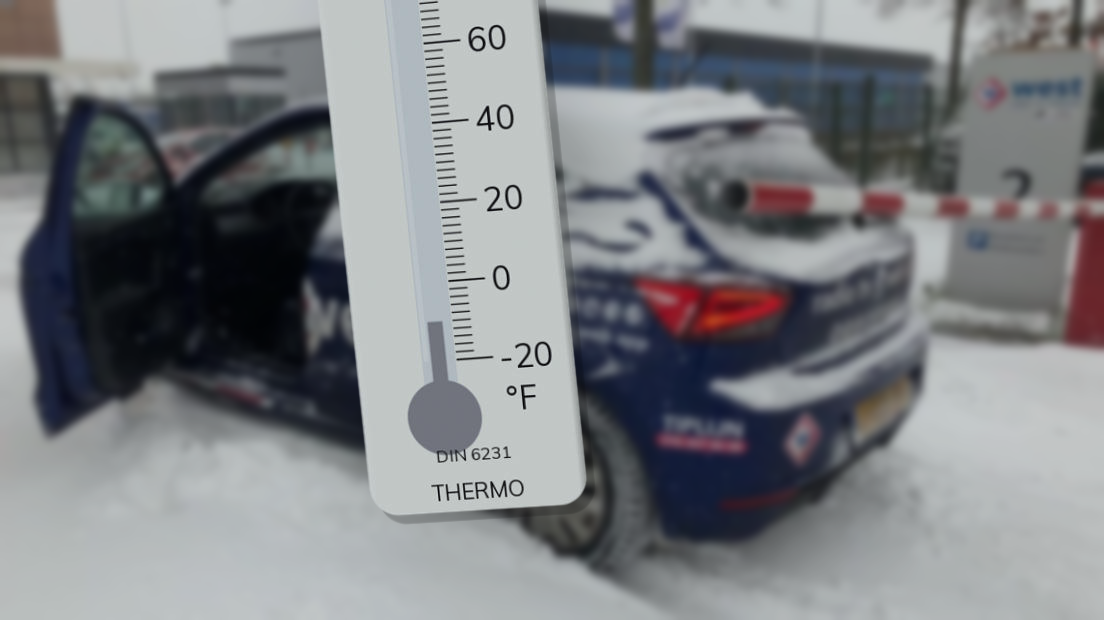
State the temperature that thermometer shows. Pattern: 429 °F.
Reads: -10 °F
